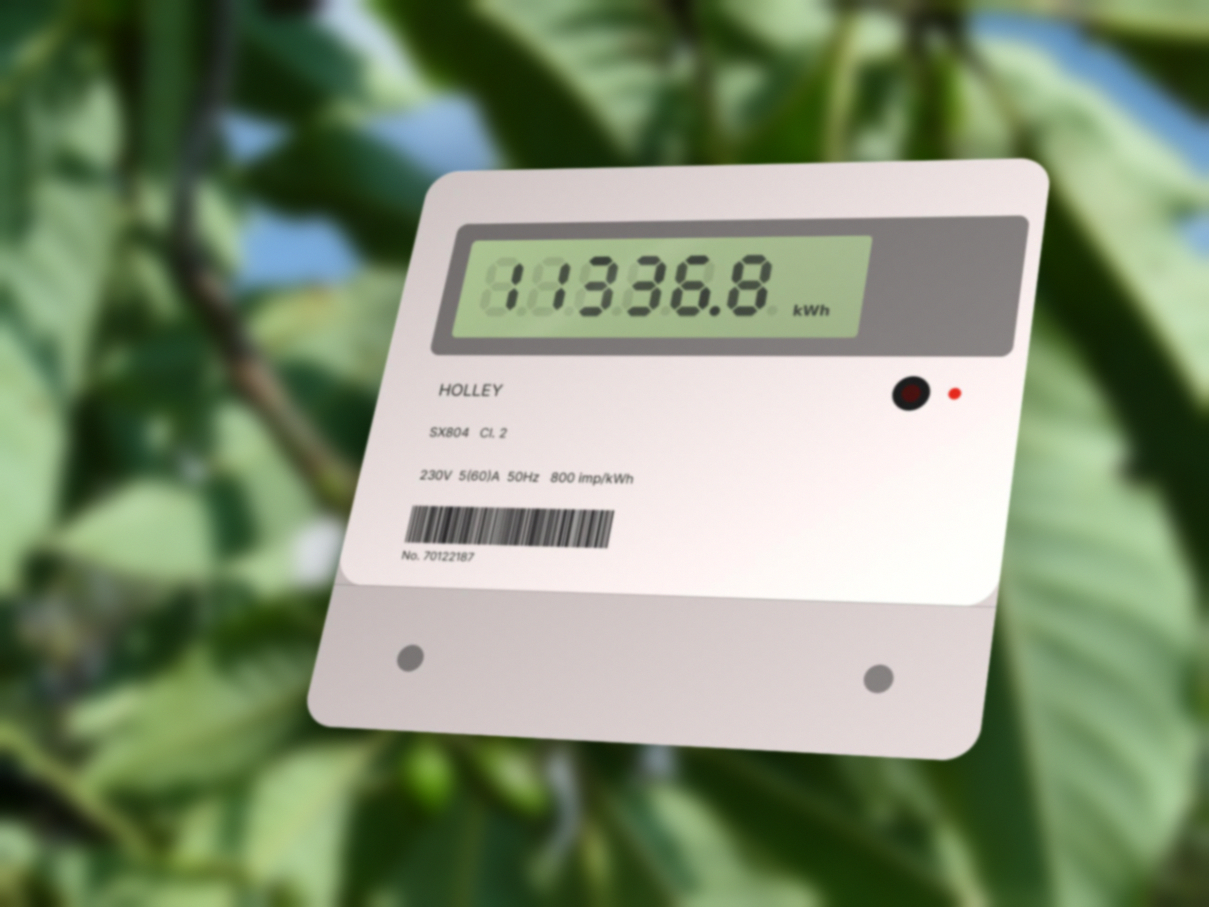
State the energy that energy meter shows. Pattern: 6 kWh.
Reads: 11336.8 kWh
